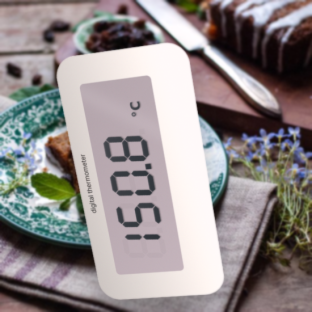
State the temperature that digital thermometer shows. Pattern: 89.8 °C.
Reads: 150.8 °C
